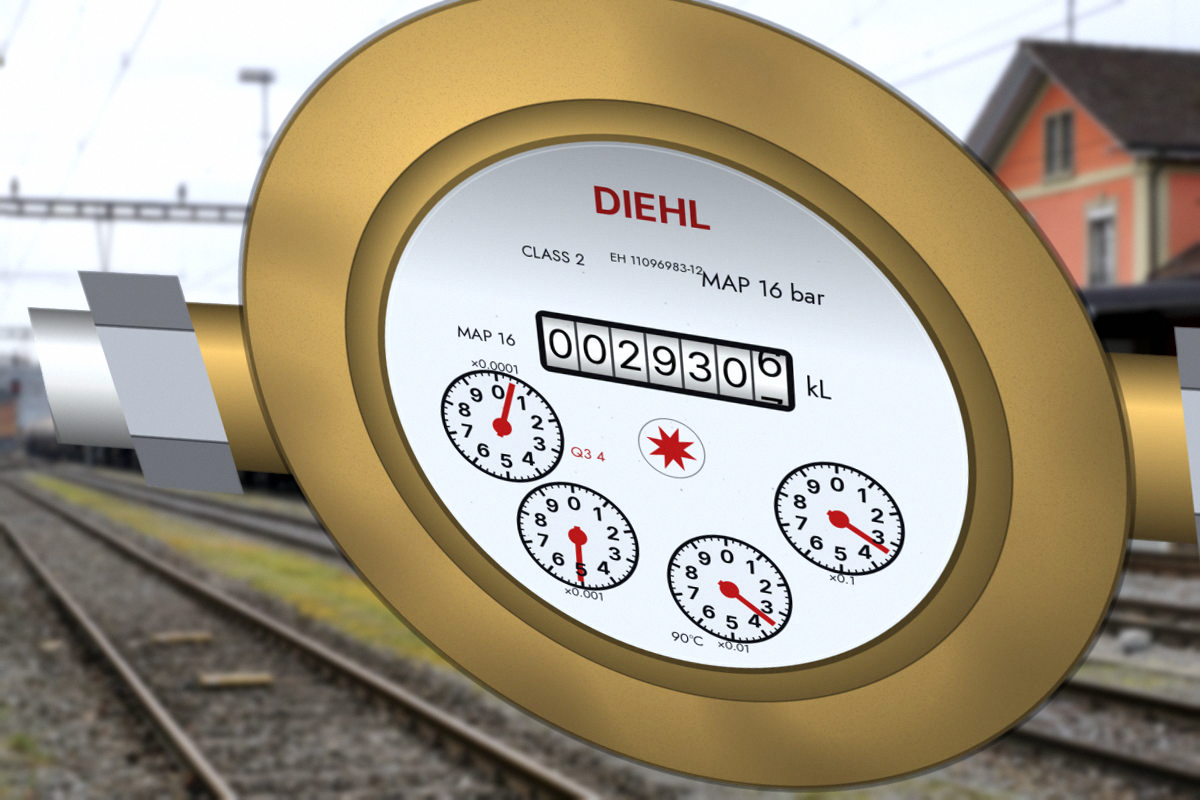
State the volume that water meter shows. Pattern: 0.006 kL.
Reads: 29306.3350 kL
